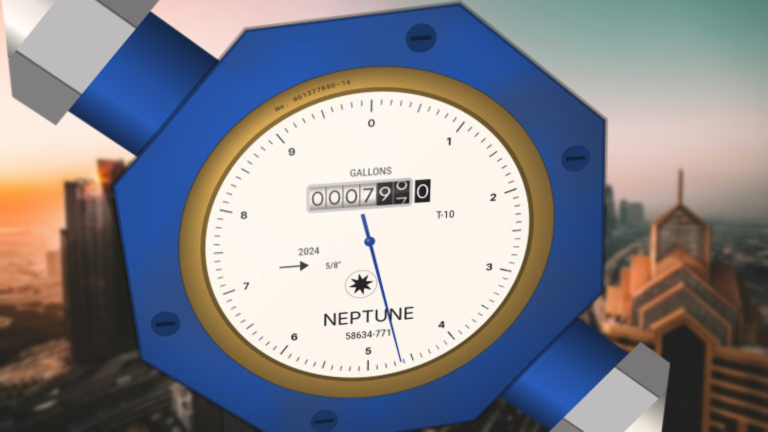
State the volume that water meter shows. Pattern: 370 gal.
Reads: 7964.6 gal
